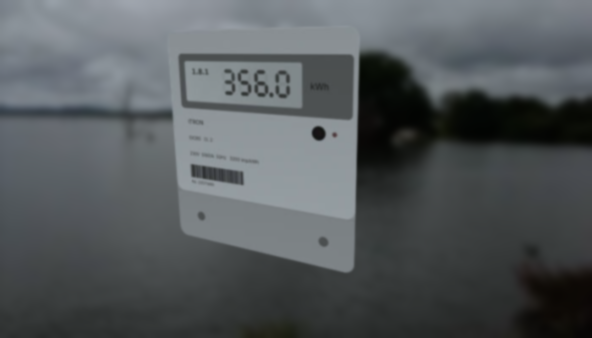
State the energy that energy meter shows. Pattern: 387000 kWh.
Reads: 356.0 kWh
